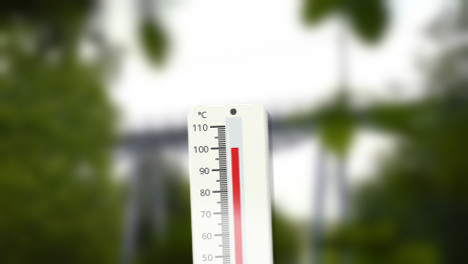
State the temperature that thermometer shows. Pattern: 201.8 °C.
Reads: 100 °C
